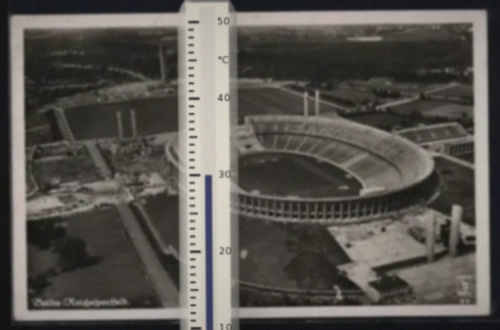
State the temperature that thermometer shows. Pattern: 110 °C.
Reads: 30 °C
